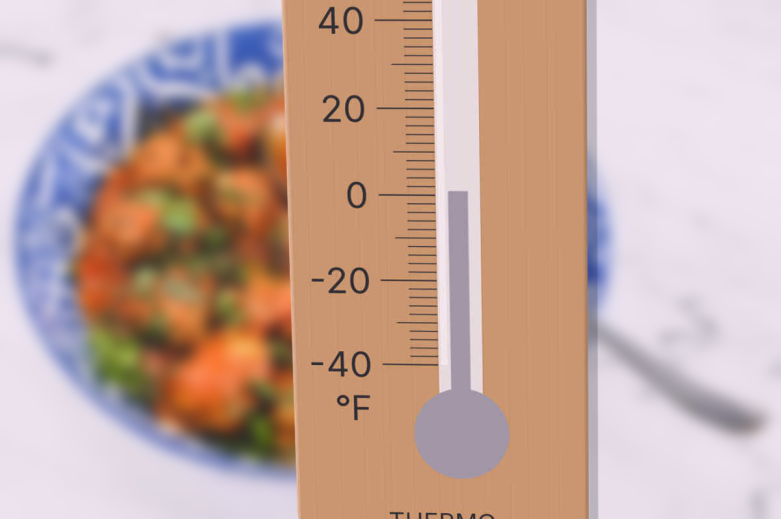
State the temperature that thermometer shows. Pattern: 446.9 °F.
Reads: 1 °F
